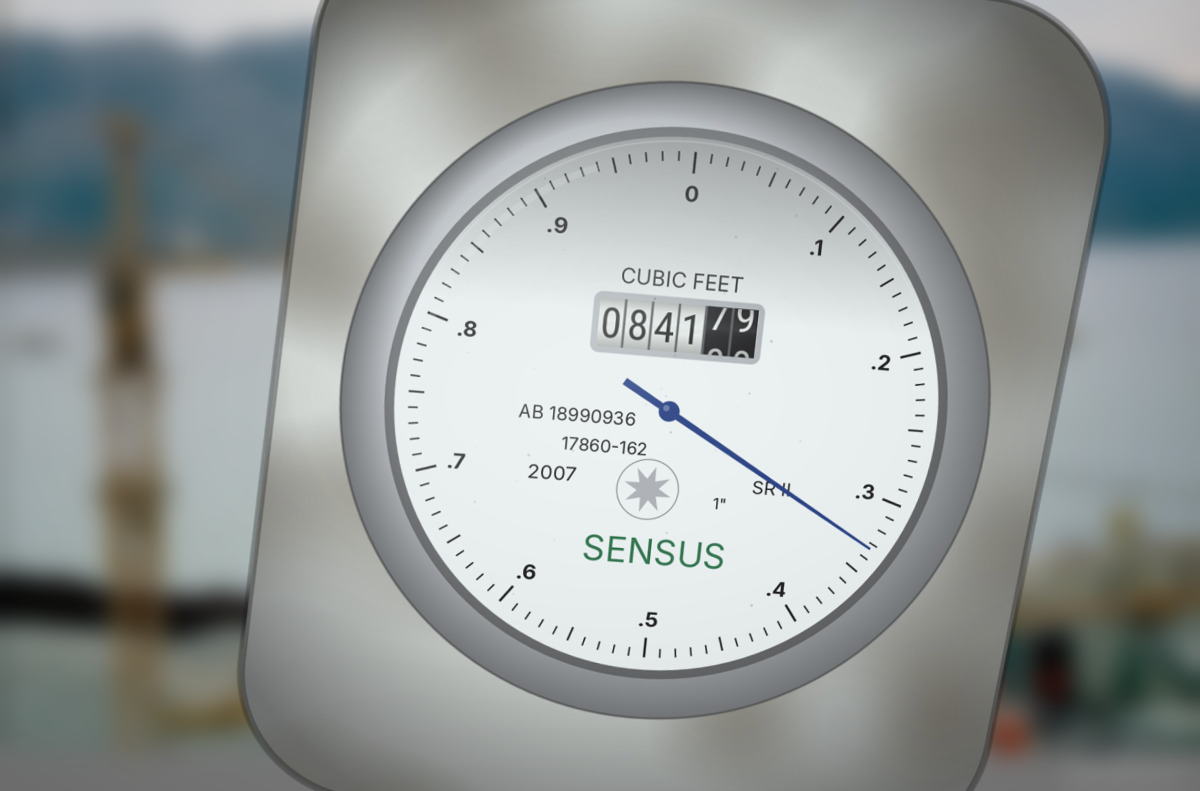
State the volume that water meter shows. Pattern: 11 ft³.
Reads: 84179.33 ft³
